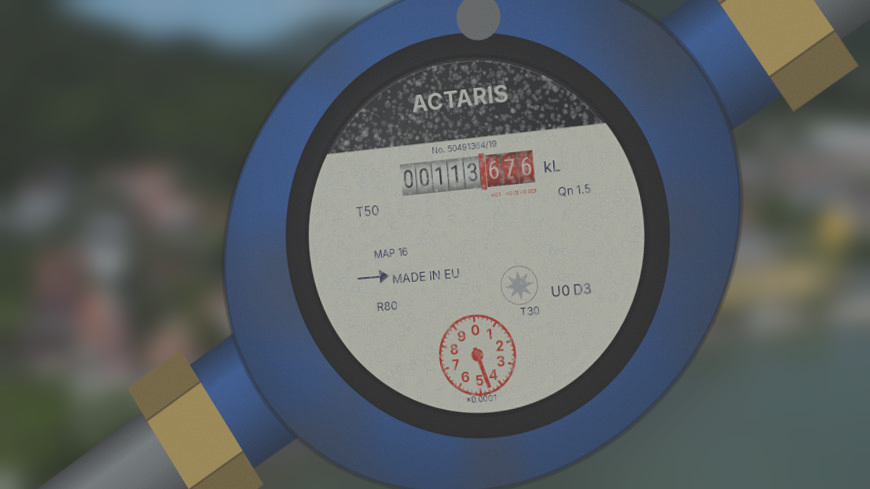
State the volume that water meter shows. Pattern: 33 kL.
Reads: 113.6764 kL
